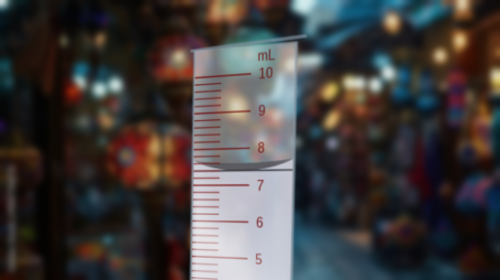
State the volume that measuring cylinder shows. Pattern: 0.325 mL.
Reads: 7.4 mL
